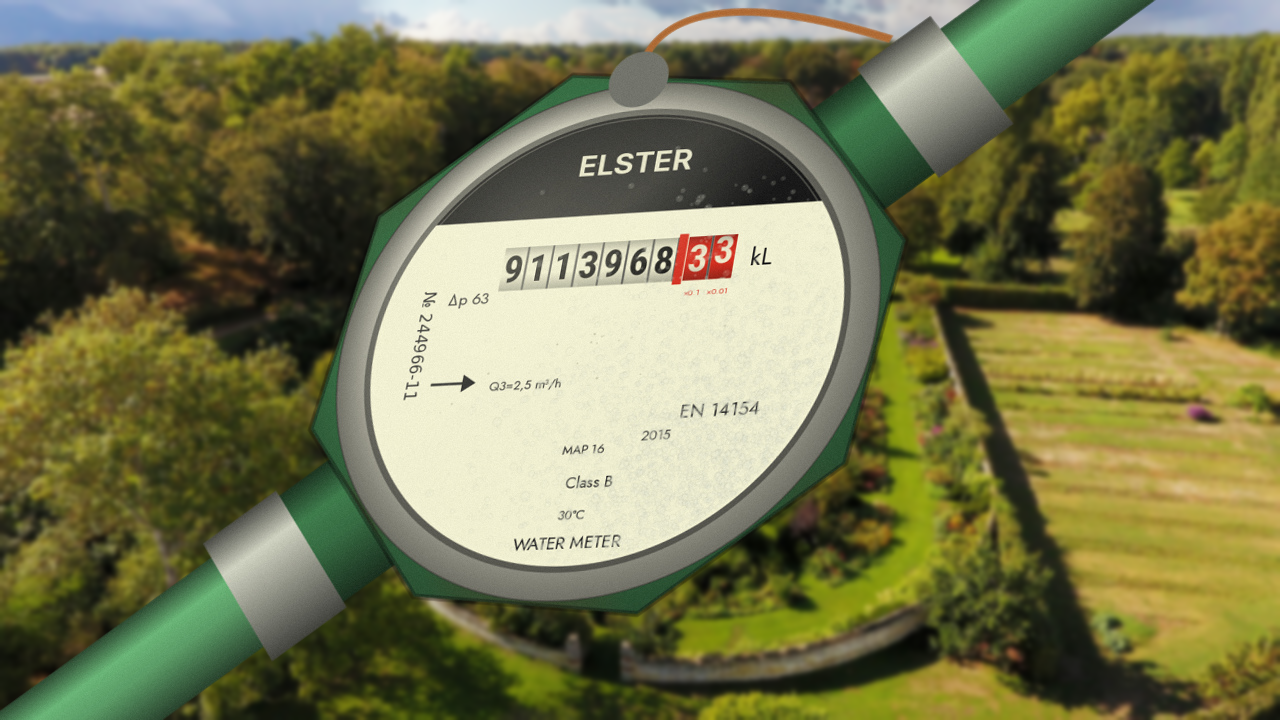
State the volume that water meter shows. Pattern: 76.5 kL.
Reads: 9113968.33 kL
